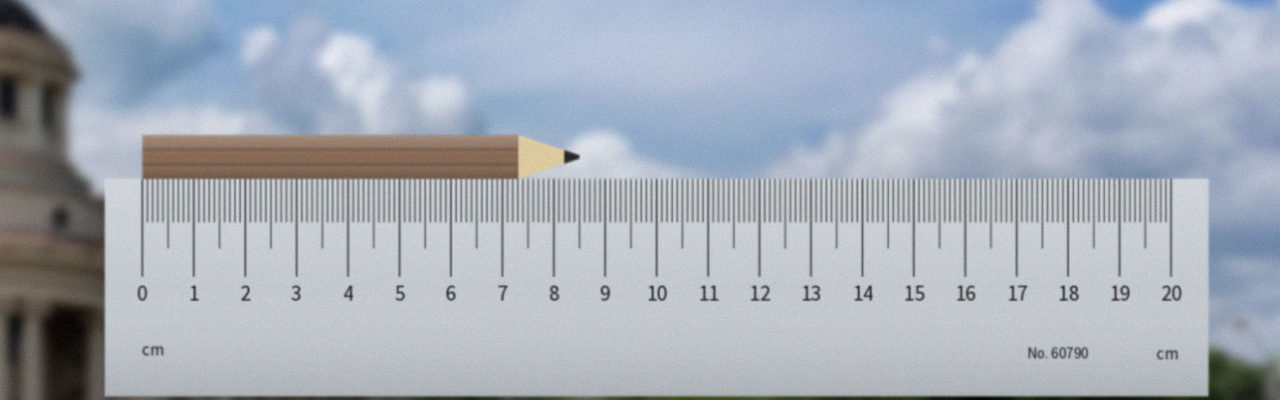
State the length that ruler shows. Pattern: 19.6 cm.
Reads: 8.5 cm
